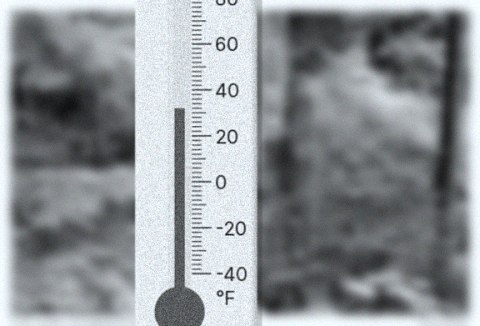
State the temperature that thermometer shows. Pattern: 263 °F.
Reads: 32 °F
